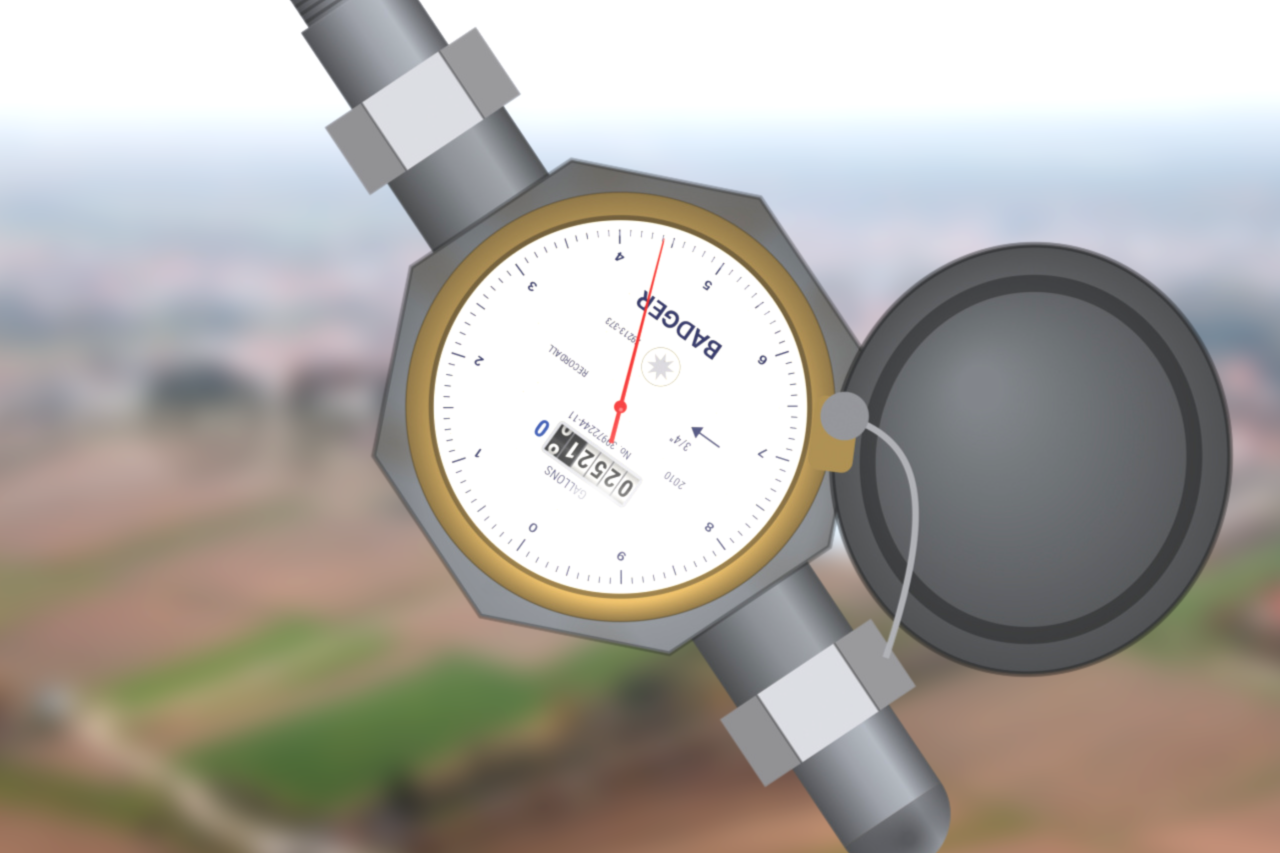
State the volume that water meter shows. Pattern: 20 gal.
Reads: 252184.4 gal
